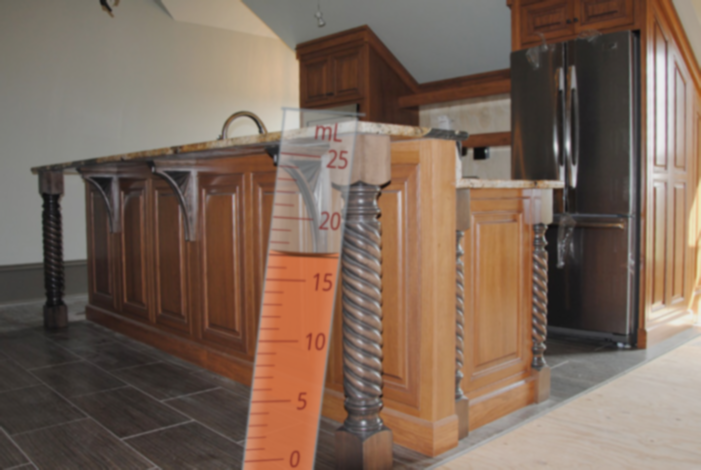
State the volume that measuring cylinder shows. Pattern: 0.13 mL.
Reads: 17 mL
